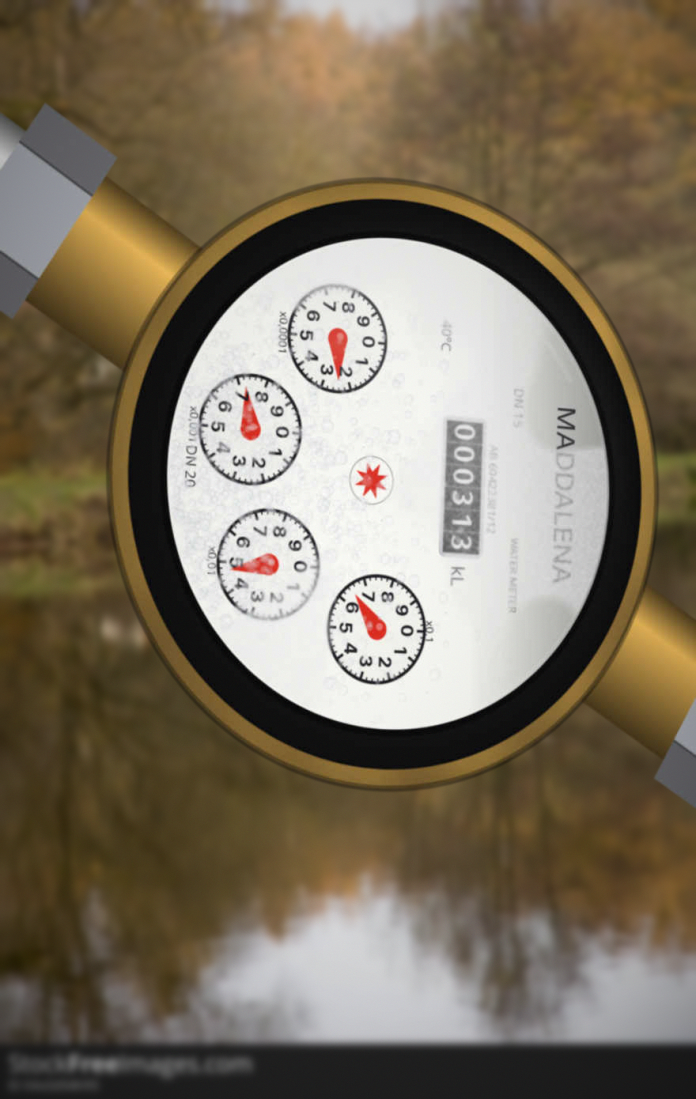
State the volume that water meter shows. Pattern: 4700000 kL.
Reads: 313.6472 kL
